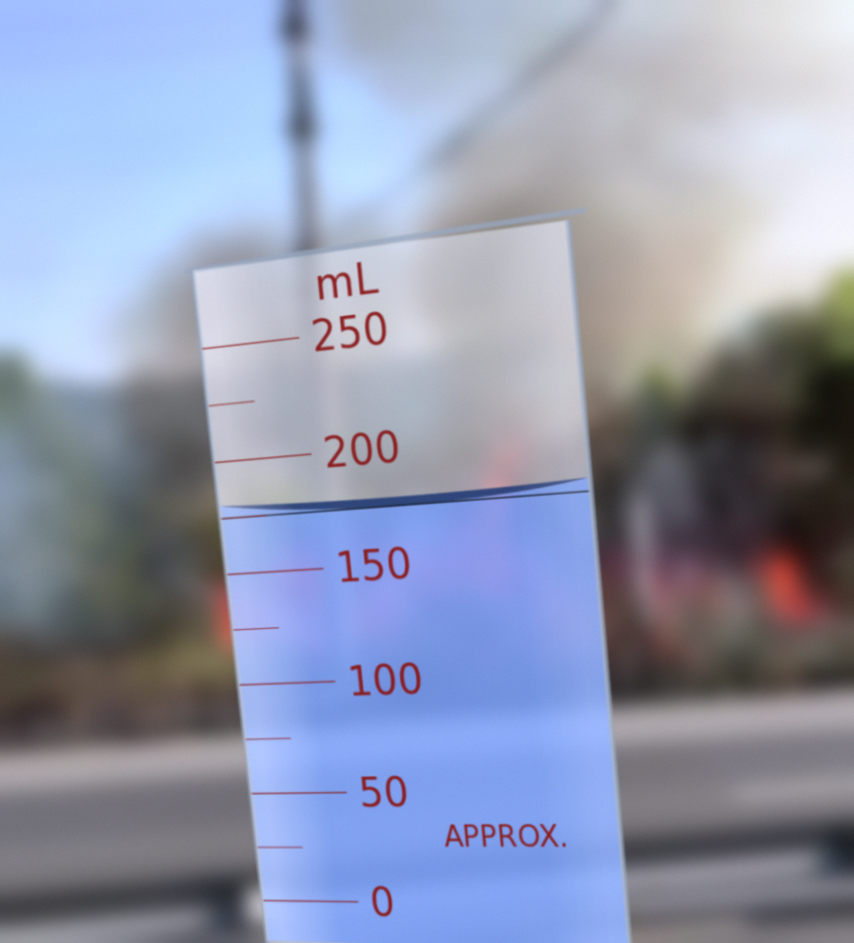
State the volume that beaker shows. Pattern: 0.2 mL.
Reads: 175 mL
